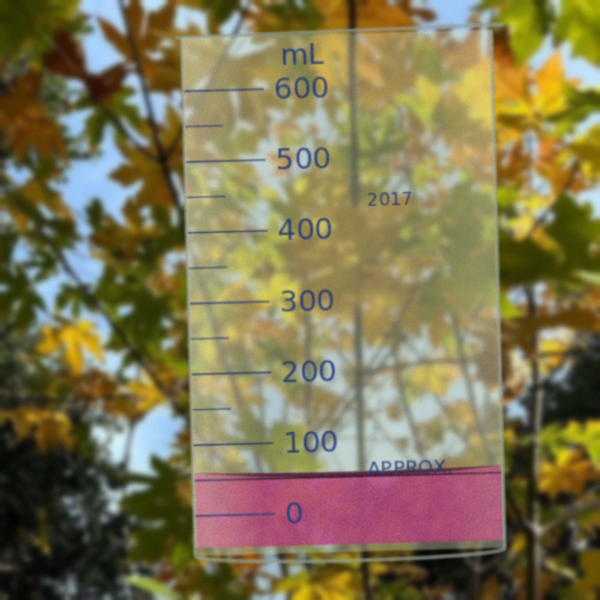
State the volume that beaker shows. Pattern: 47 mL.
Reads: 50 mL
